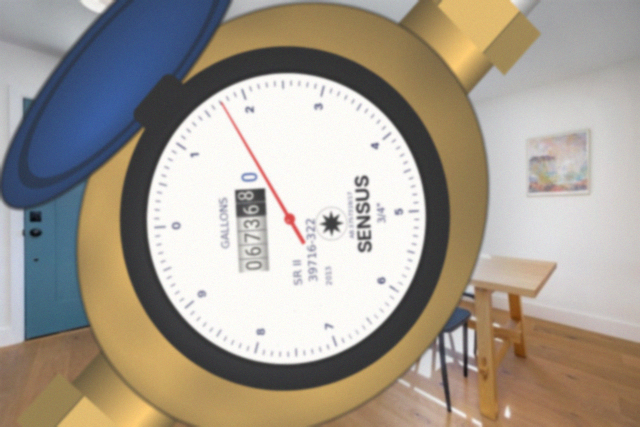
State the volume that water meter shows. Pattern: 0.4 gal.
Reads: 673681.7 gal
